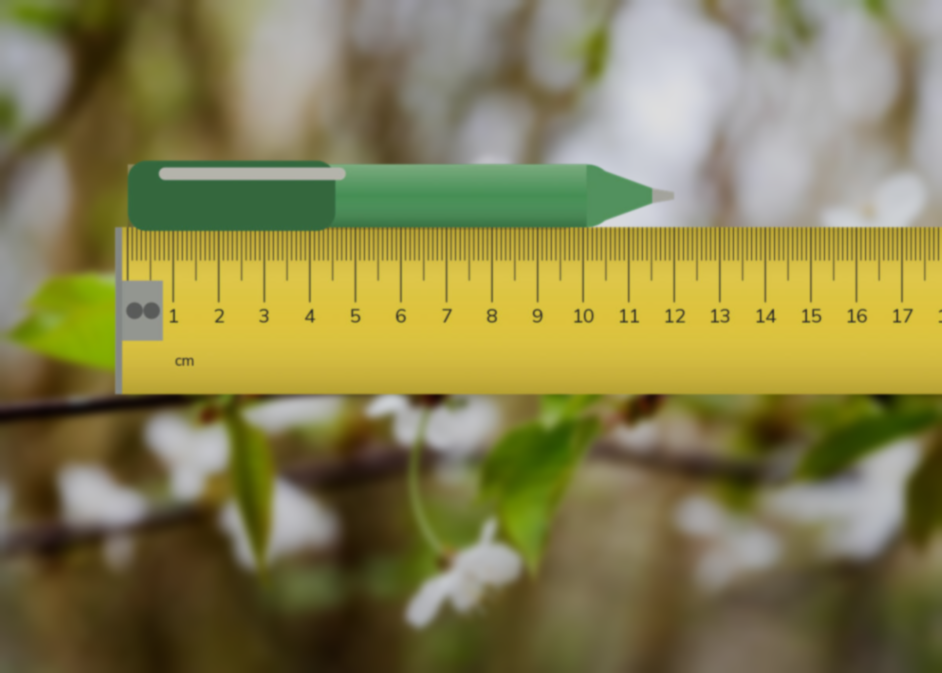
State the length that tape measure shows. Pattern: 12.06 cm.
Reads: 12 cm
